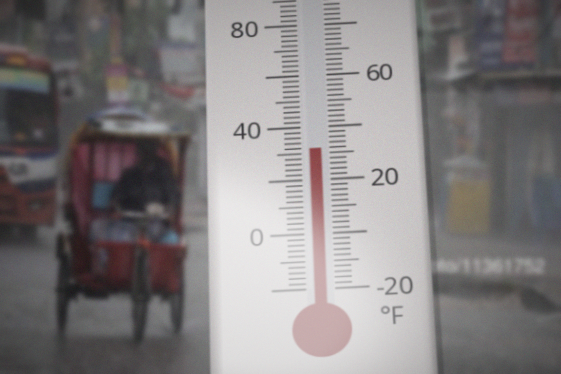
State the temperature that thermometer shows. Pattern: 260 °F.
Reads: 32 °F
